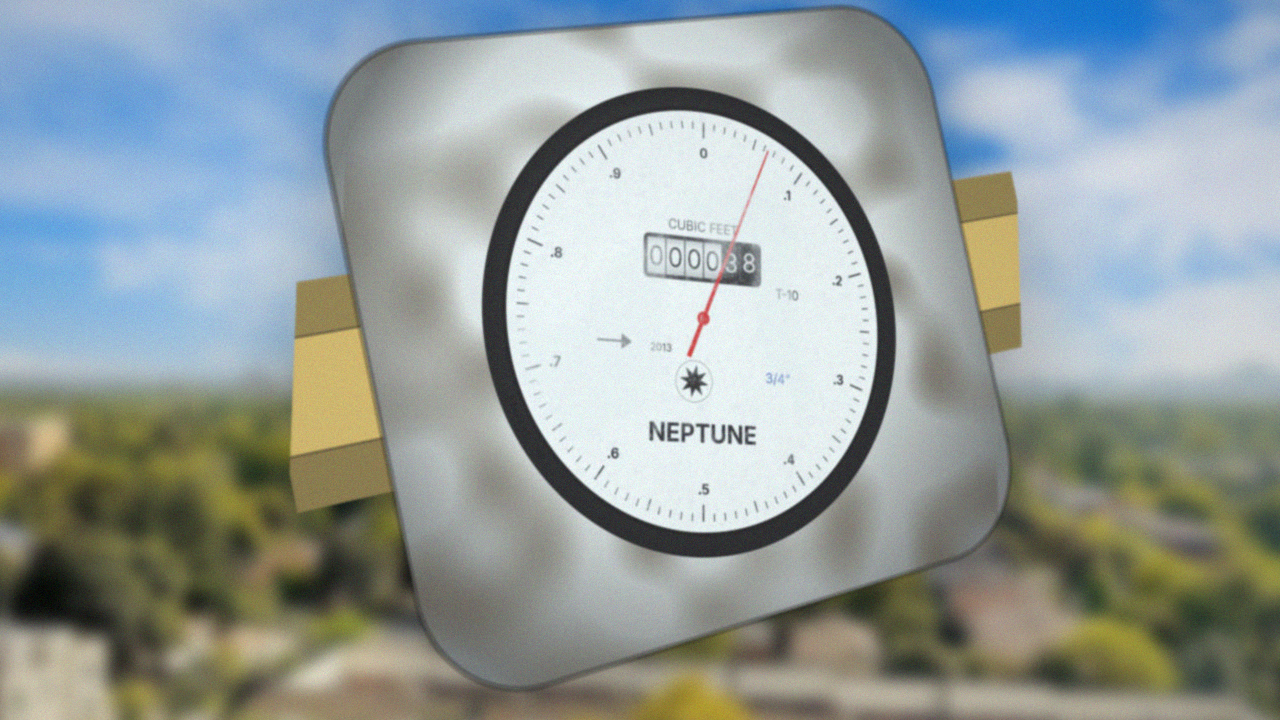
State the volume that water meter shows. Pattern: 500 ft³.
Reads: 38.06 ft³
